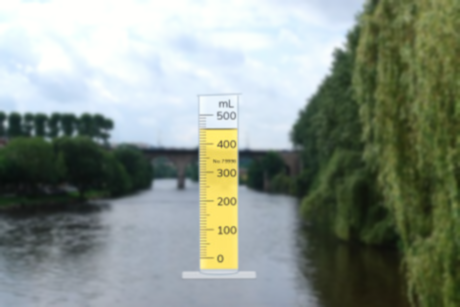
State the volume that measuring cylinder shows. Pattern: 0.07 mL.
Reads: 450 mL
